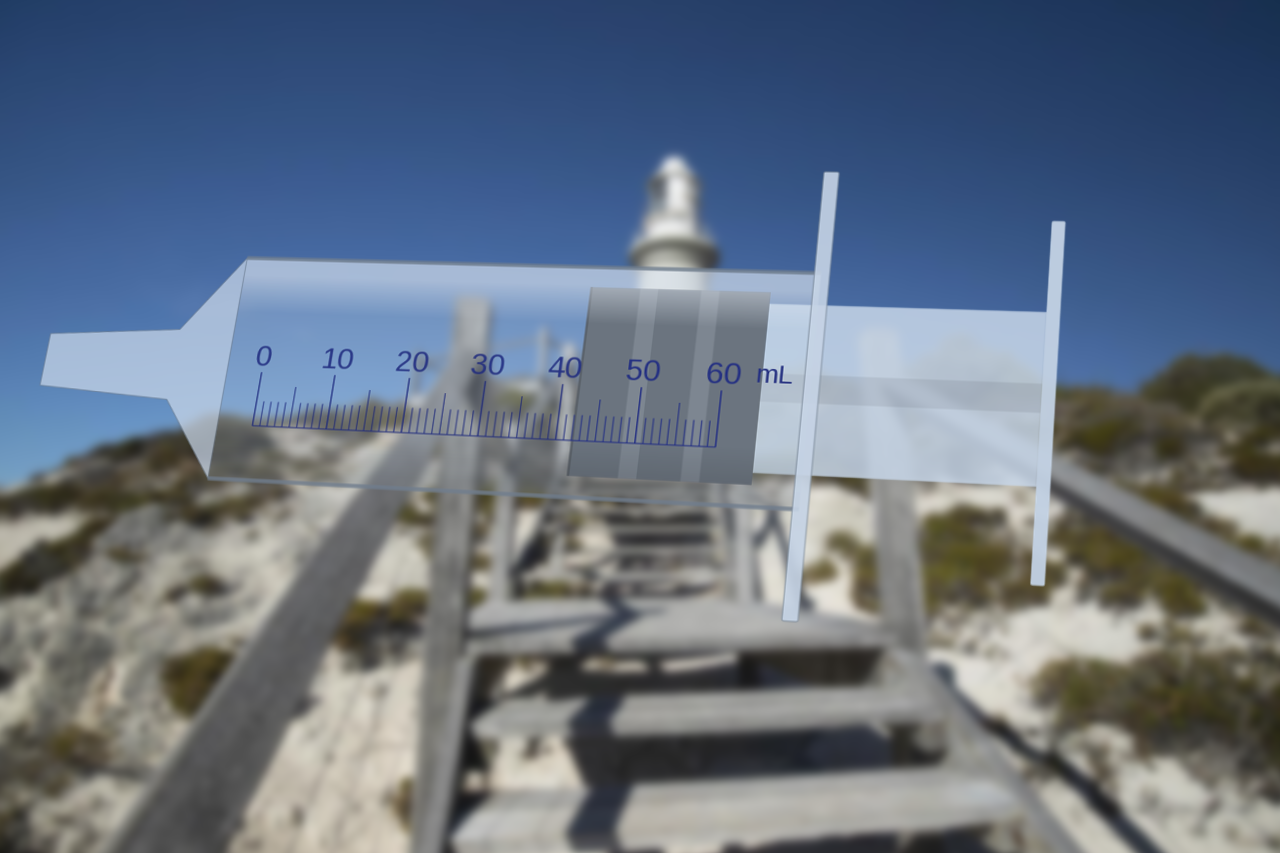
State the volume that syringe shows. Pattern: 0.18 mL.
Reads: 42 mL
